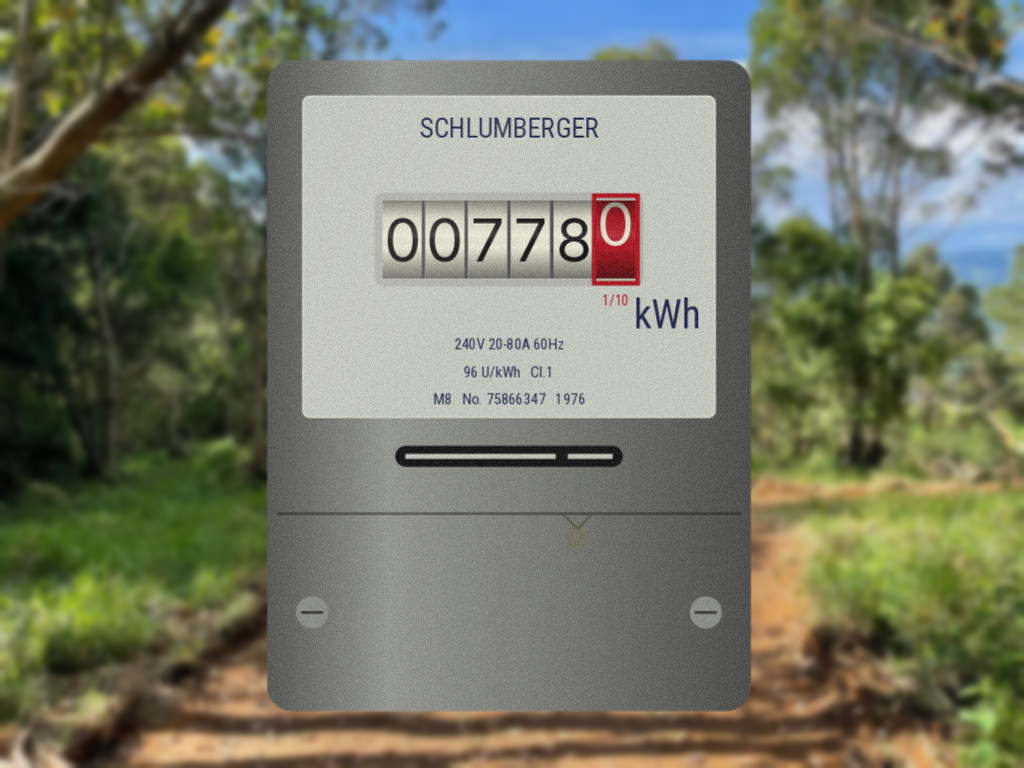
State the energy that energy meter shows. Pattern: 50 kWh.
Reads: 778.0 kWh
